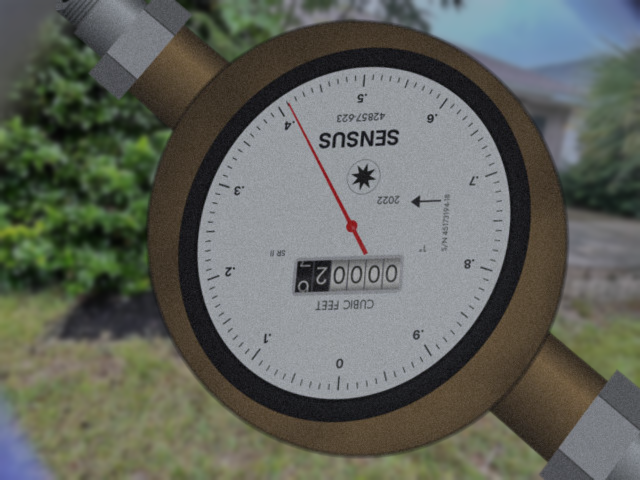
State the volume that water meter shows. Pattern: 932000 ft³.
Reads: 26.41 ft³
